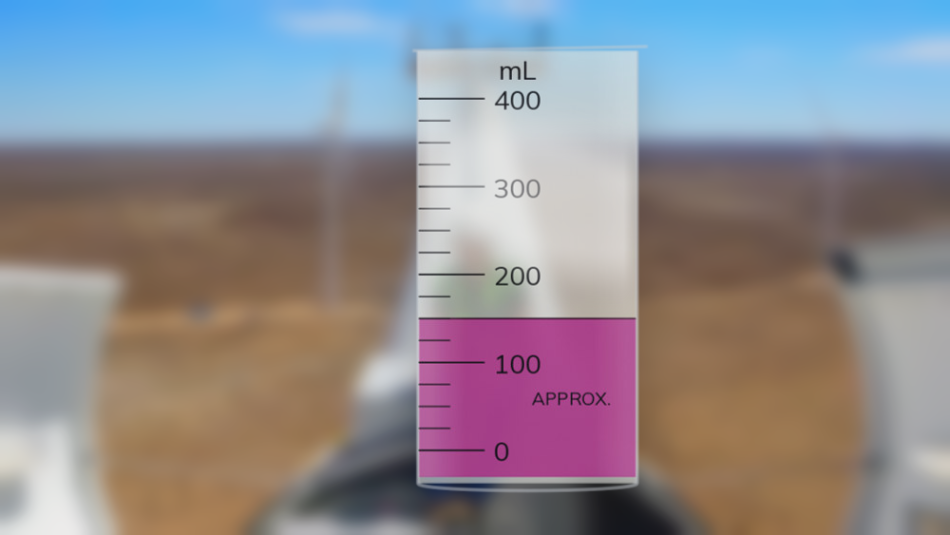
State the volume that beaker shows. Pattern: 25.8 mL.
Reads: 150 mL
